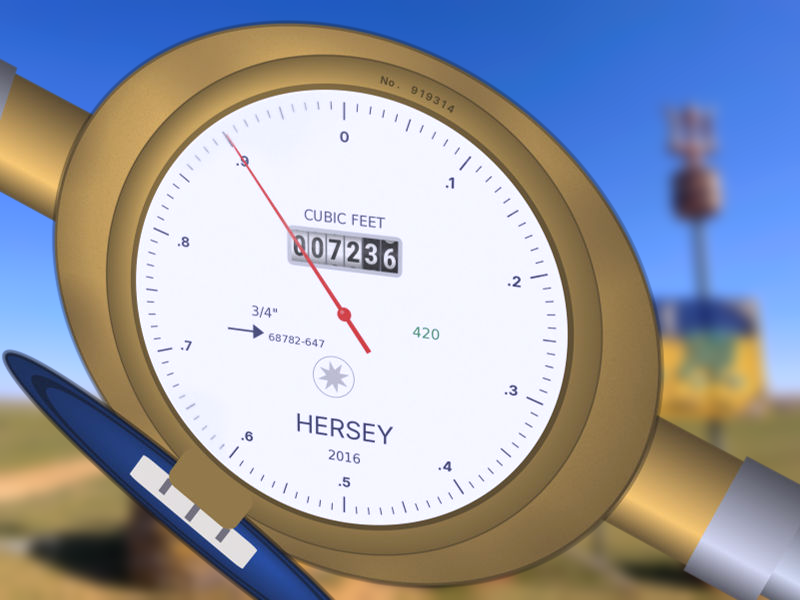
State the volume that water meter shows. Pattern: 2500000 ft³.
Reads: 7235.90 ft³
